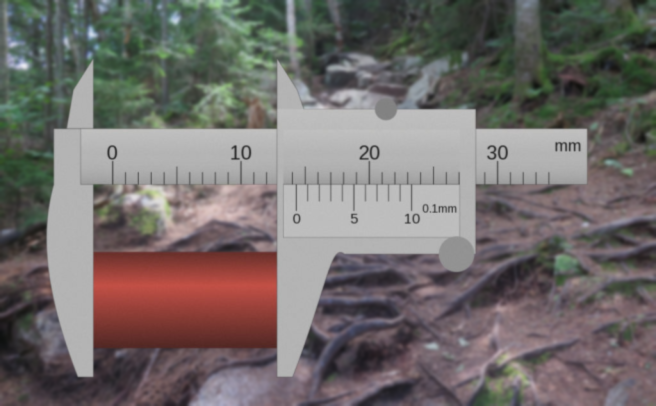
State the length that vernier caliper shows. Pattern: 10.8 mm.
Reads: 14.3 mm
